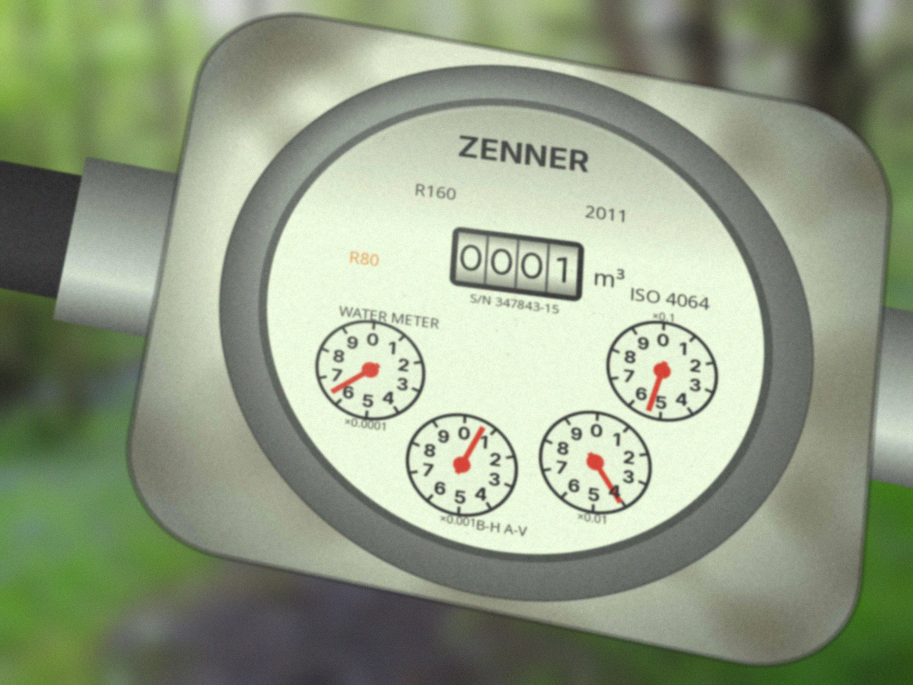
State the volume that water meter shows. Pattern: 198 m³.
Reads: 1.5406 m³
